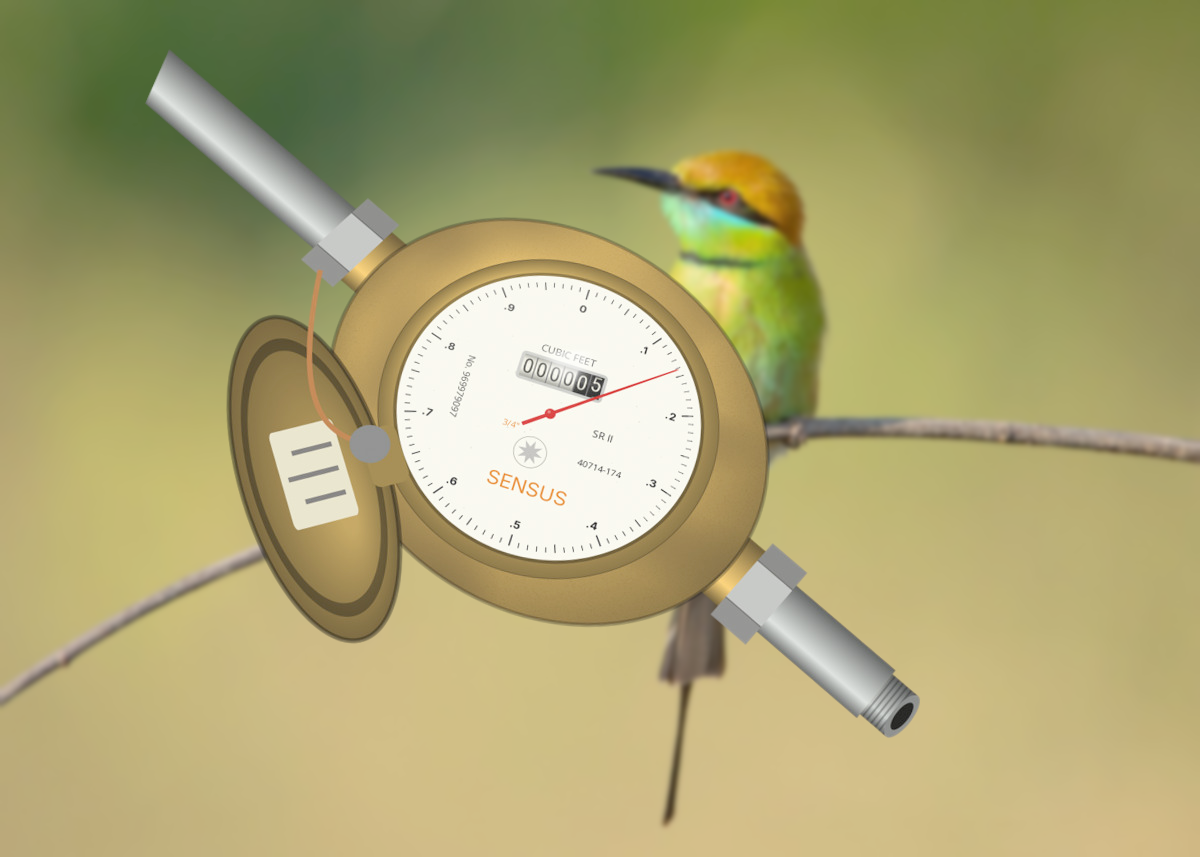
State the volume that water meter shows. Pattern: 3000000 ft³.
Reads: 5.14 ft³
